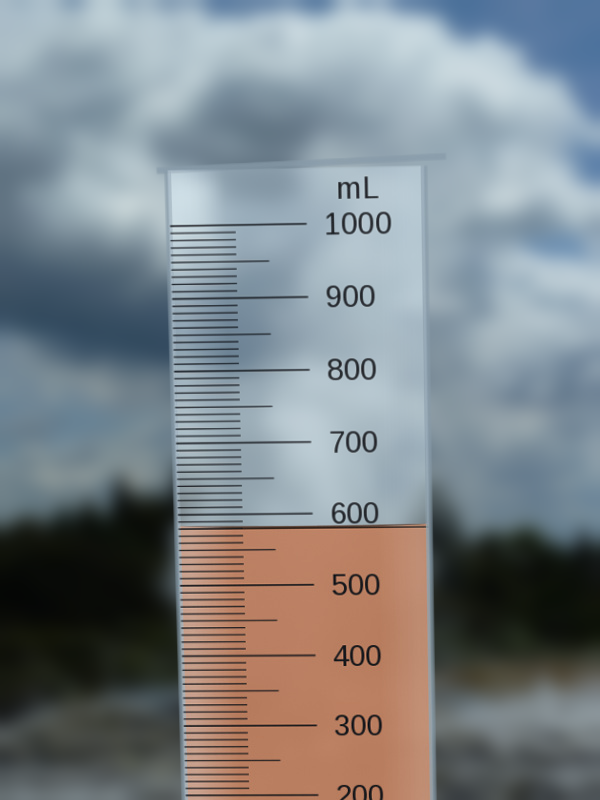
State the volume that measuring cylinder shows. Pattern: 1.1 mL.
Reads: 580 mL
